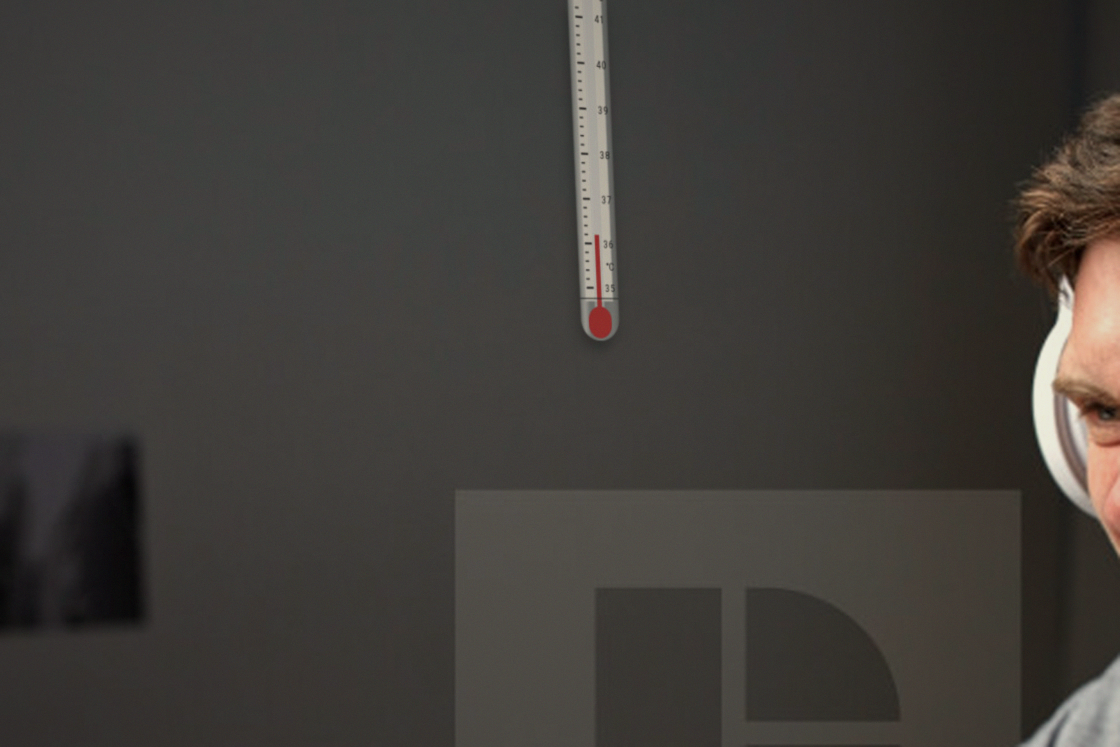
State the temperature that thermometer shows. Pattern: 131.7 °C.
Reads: 36.2 °C
